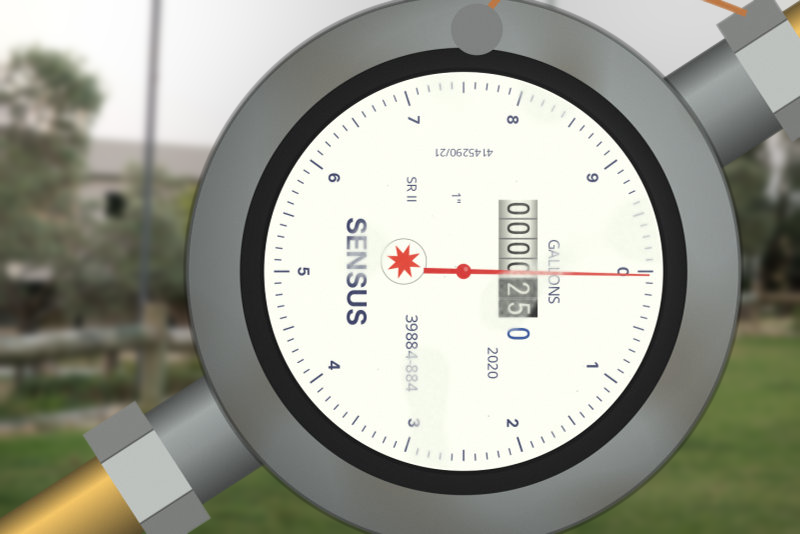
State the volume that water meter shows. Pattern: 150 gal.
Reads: 250.0 gal
